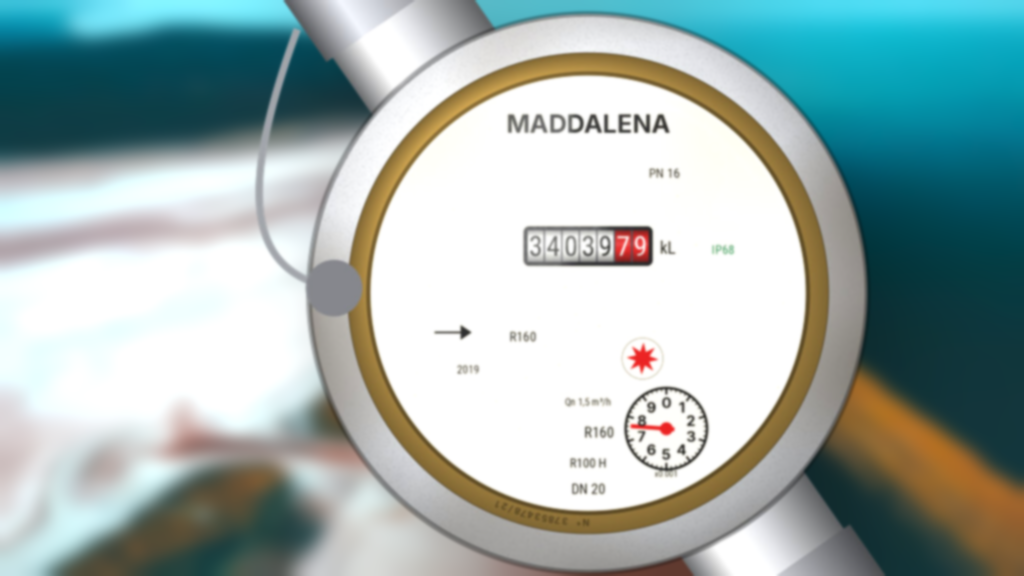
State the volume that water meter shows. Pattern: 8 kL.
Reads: 34039.797 kL
